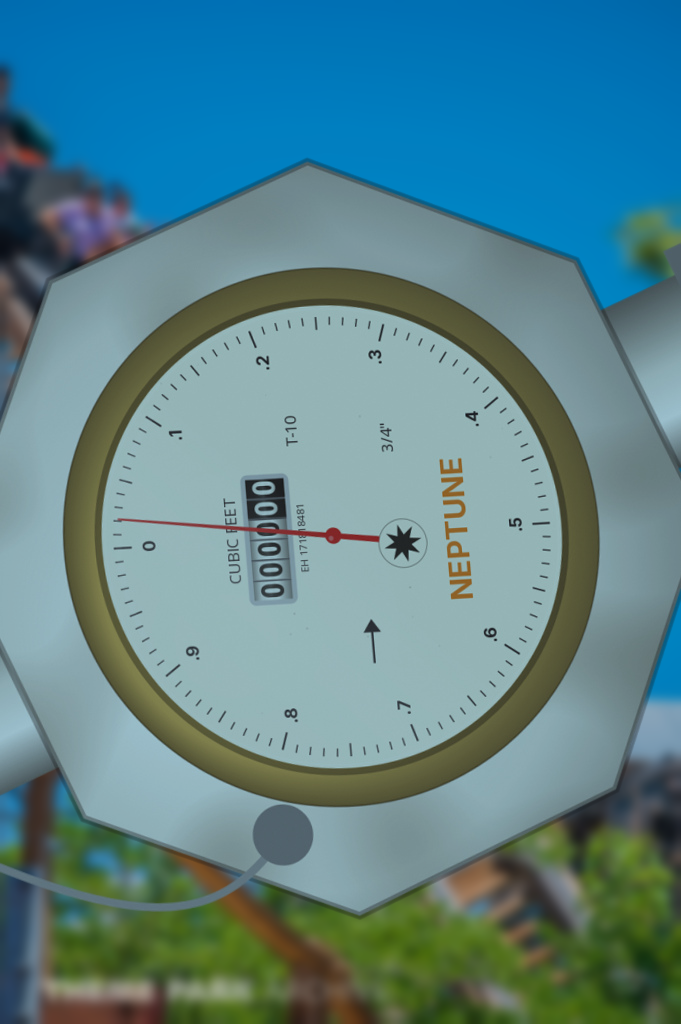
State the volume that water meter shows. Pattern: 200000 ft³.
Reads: 0.02 ft³
